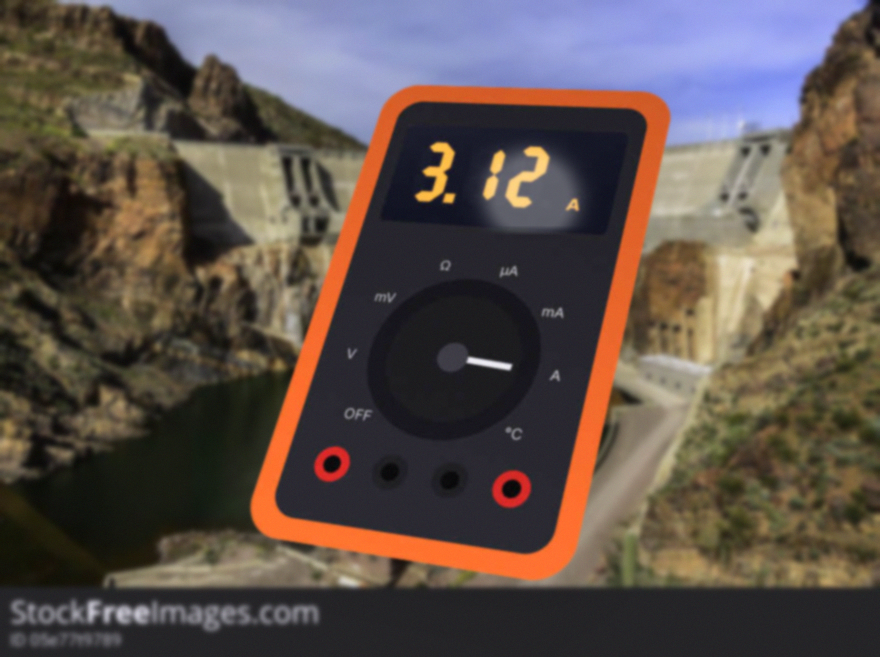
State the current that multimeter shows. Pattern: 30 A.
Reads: 3.12 A
